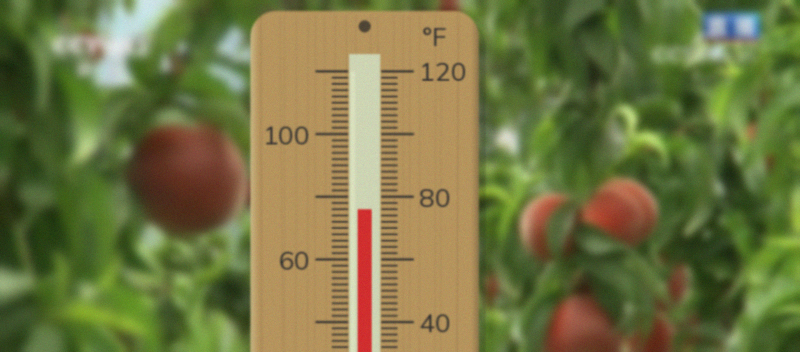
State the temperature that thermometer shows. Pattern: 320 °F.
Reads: 76 °F
